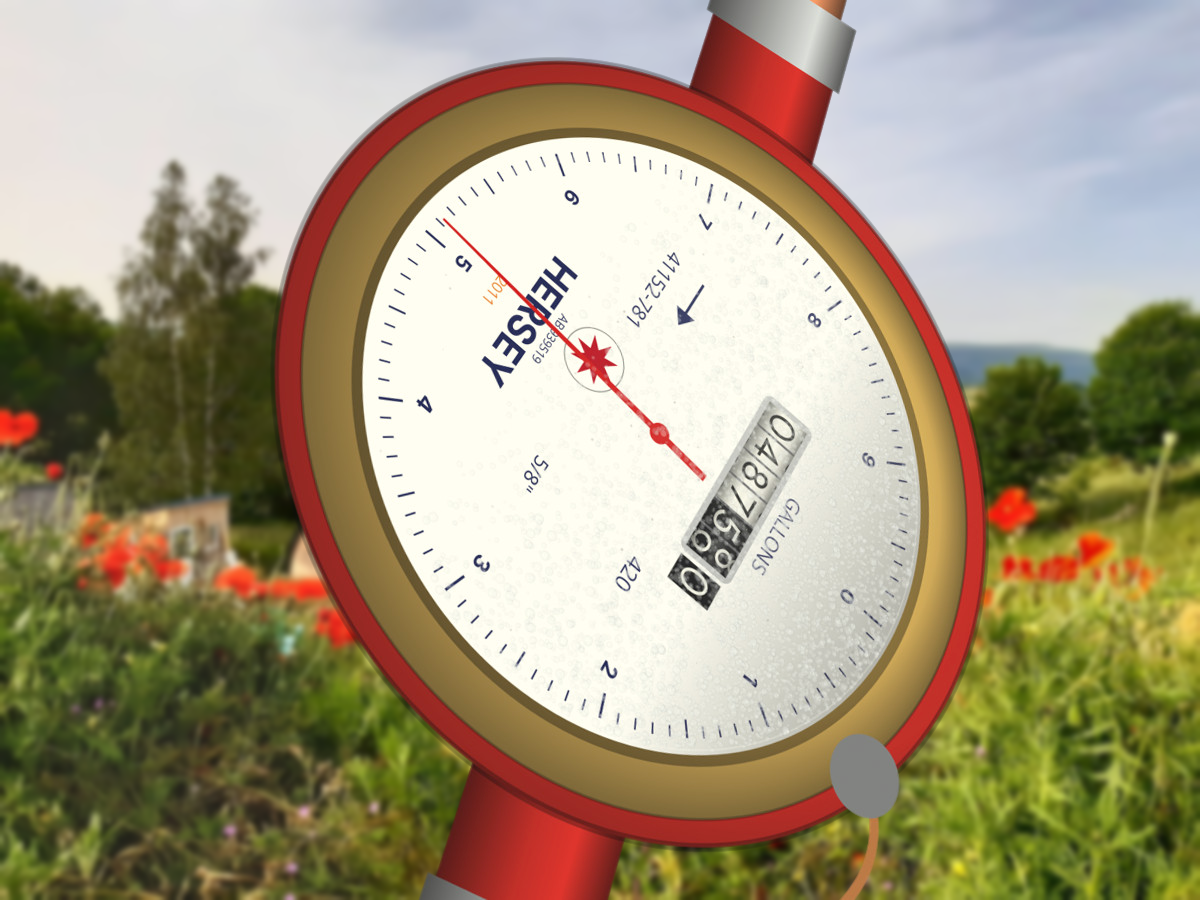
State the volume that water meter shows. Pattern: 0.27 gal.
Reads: 487585.1 gal
